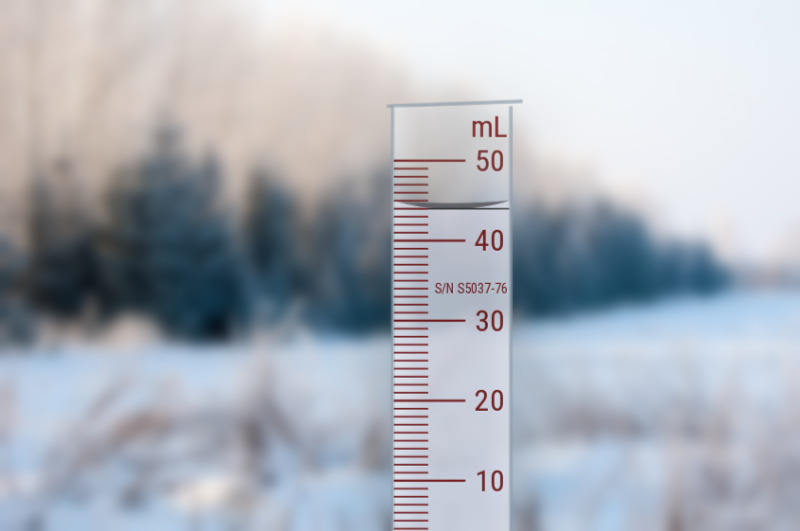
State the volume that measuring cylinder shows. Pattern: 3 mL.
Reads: 44 mL
